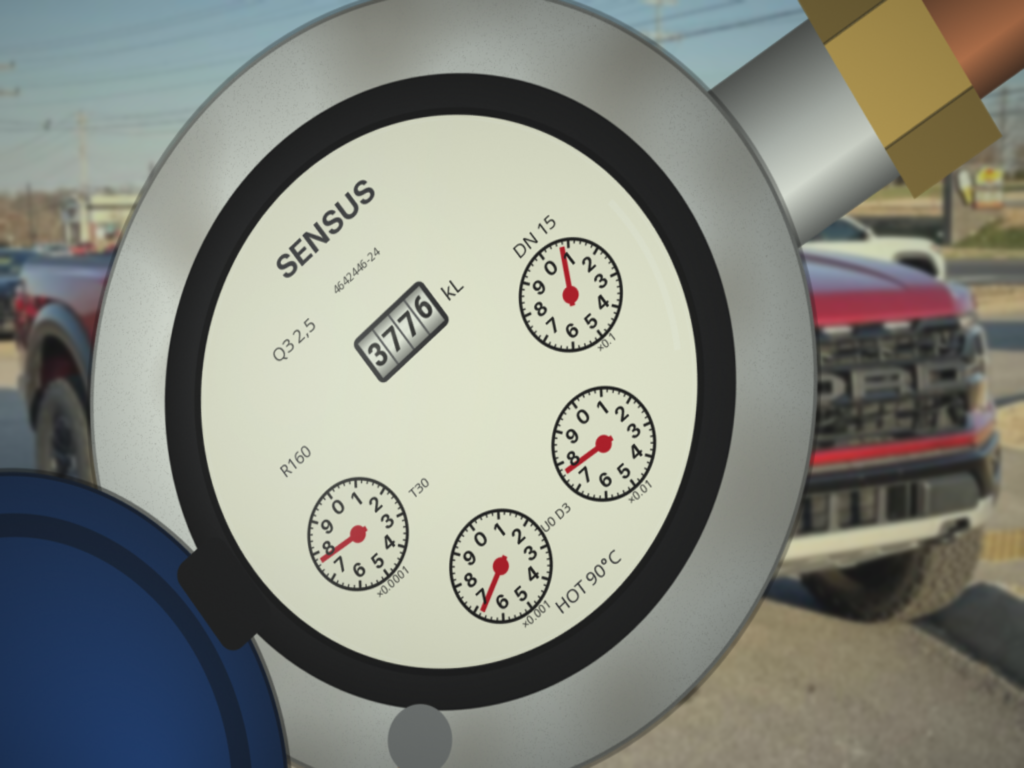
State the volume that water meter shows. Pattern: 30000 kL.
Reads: 3776.0767 kL
